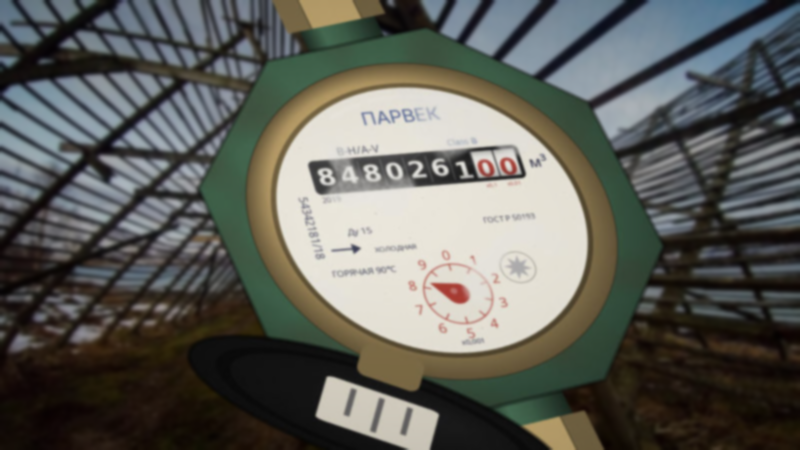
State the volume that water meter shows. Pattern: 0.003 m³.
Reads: 8480260.998 m³
